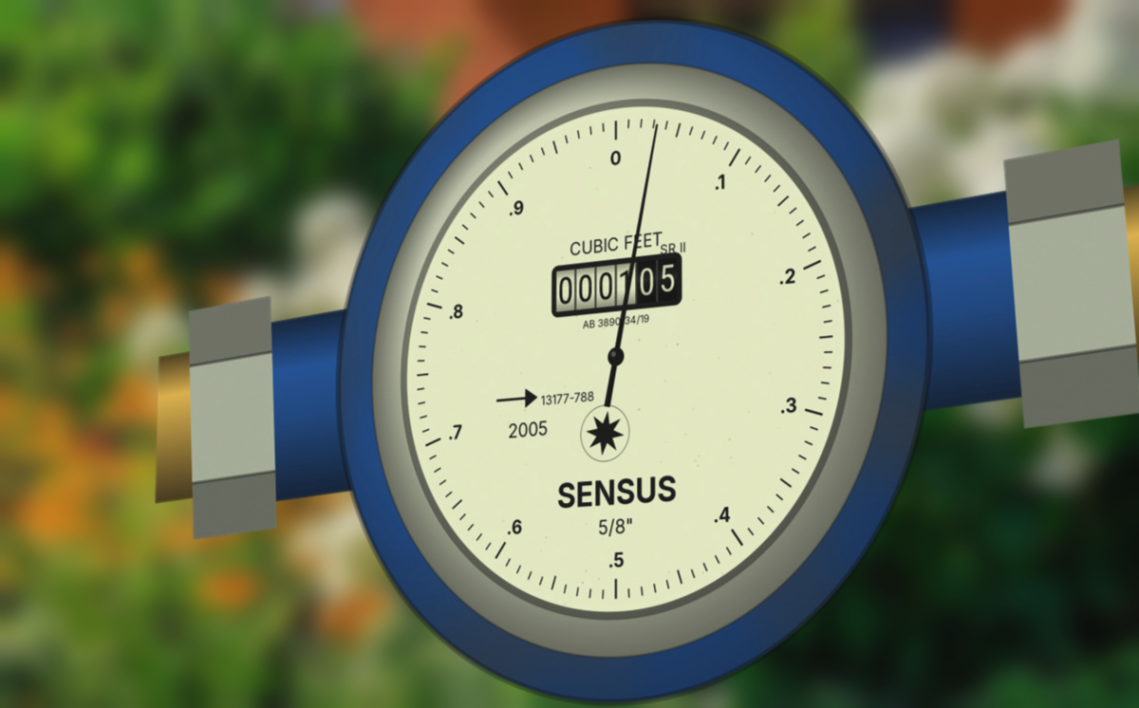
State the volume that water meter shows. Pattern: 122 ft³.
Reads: 105.03 ft³
